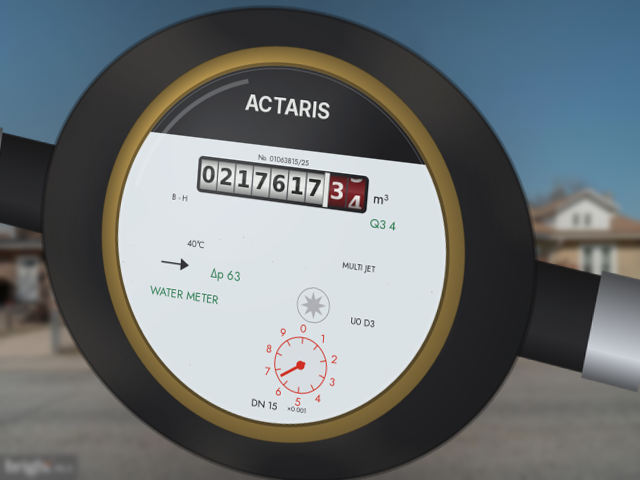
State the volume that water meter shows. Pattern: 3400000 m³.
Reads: 217617.336 m³
